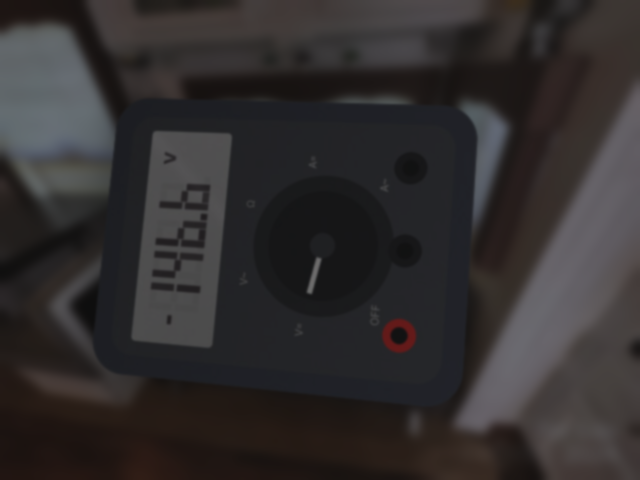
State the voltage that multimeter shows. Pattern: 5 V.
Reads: -146.6 V
